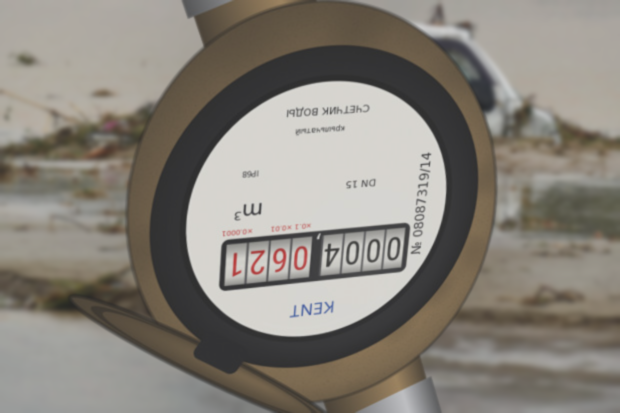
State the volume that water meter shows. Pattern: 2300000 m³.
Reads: 4.0621 m³
